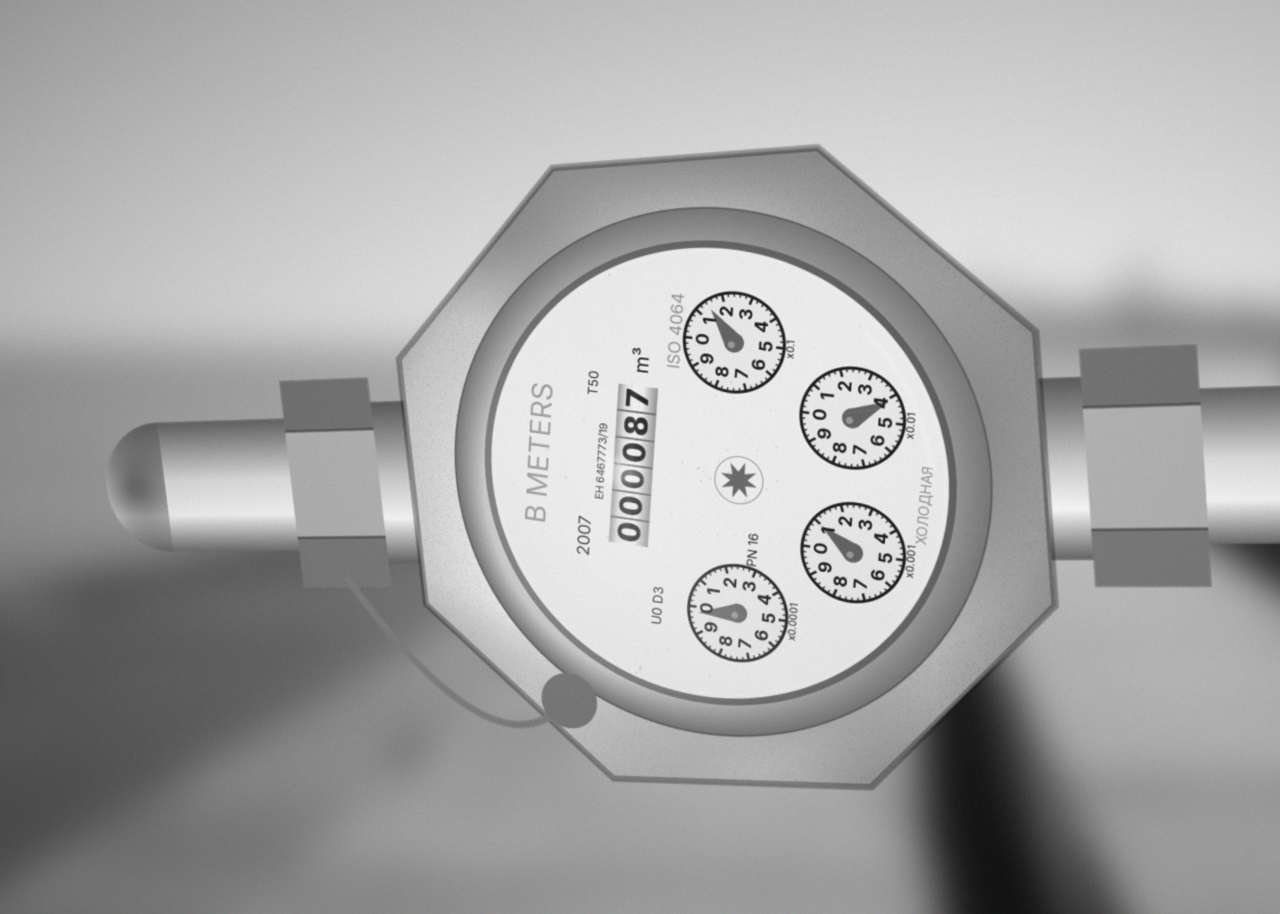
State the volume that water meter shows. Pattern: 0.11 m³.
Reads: 87.1409 m³
